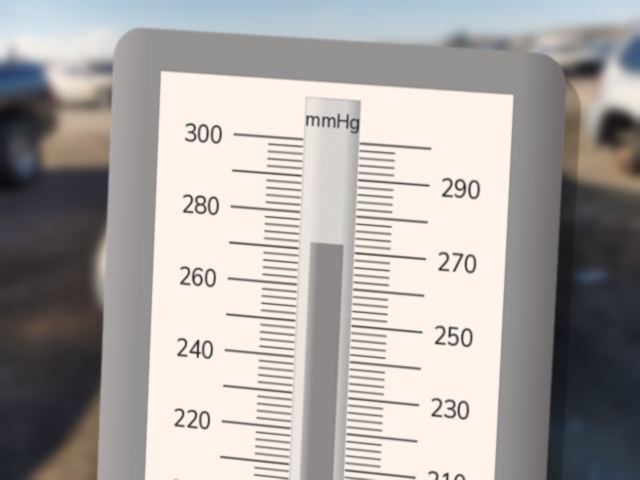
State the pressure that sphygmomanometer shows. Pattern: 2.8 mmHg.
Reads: 272 mmHg
